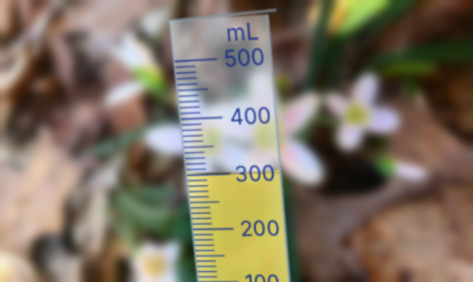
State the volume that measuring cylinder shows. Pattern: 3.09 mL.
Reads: 300 mL
